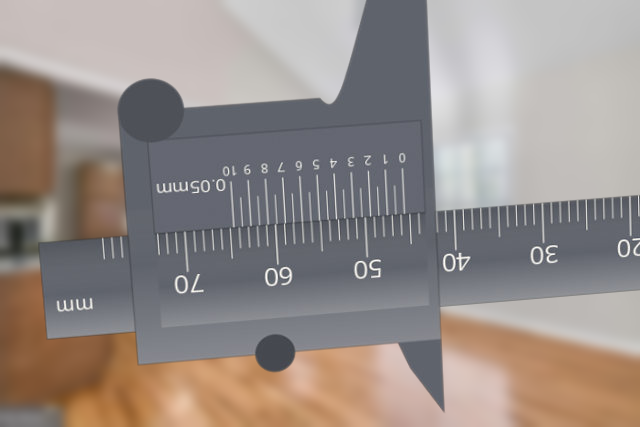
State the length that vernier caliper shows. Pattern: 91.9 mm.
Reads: 45.6 mm
